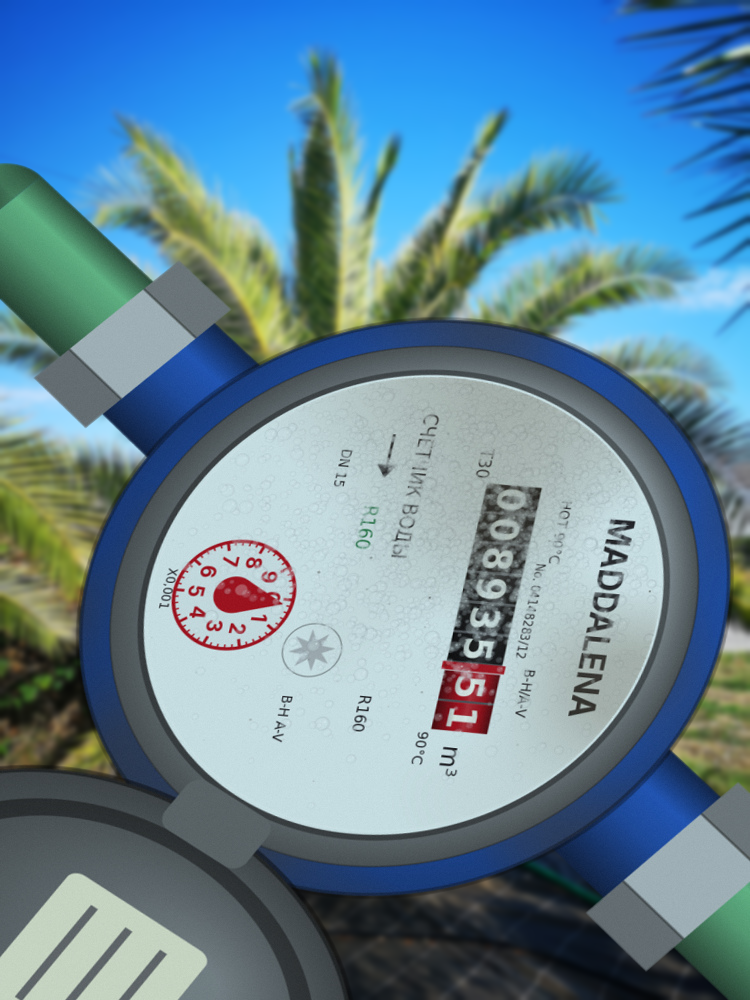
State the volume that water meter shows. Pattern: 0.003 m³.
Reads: 8935.510 m³
